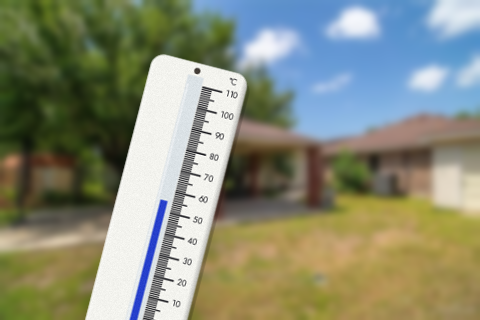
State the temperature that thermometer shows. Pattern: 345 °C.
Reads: 55 °C
